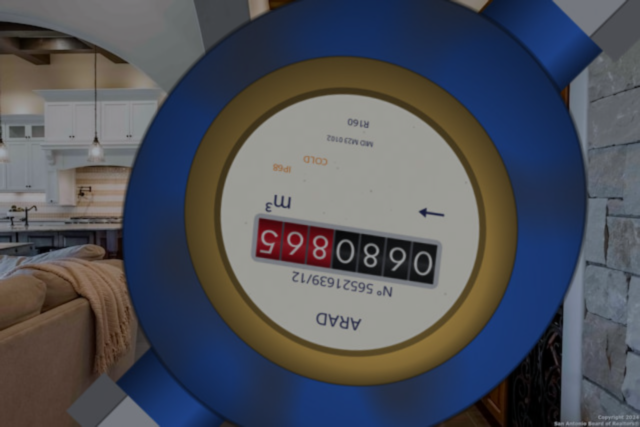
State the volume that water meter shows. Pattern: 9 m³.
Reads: 680.865 m³
